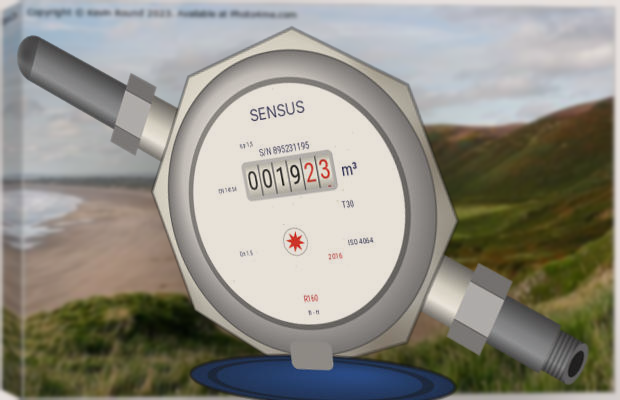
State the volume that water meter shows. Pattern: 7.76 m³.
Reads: 19.23 m³
